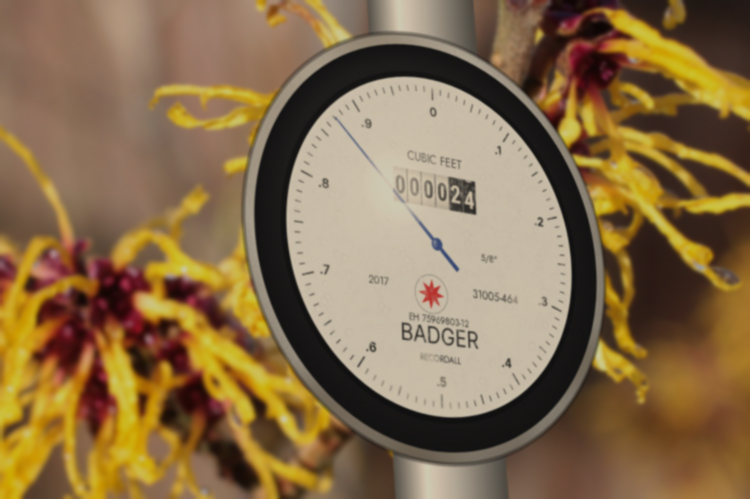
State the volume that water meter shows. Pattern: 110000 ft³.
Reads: 23.87 ft³
